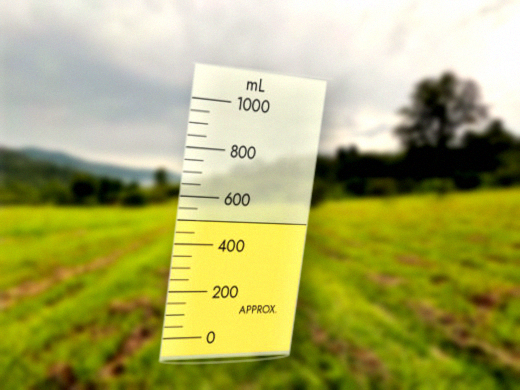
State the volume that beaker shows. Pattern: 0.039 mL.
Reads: 500 mL
